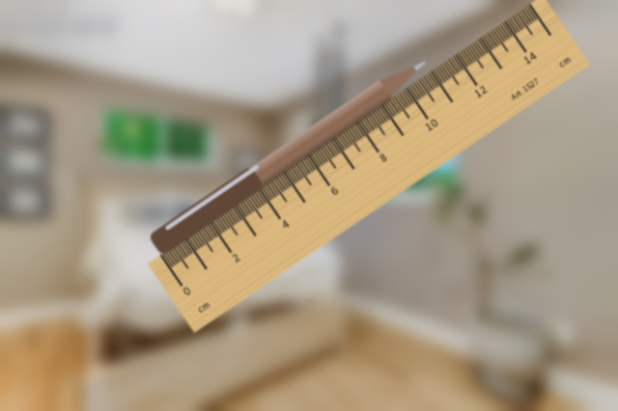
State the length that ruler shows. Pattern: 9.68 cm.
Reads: 11 cm
